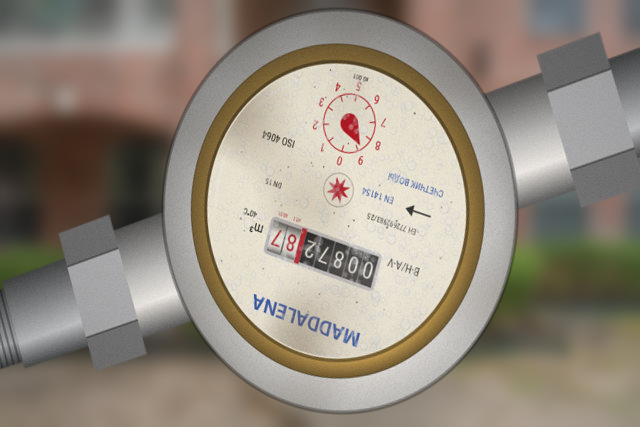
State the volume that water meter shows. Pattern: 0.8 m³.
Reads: 872.878 m³
